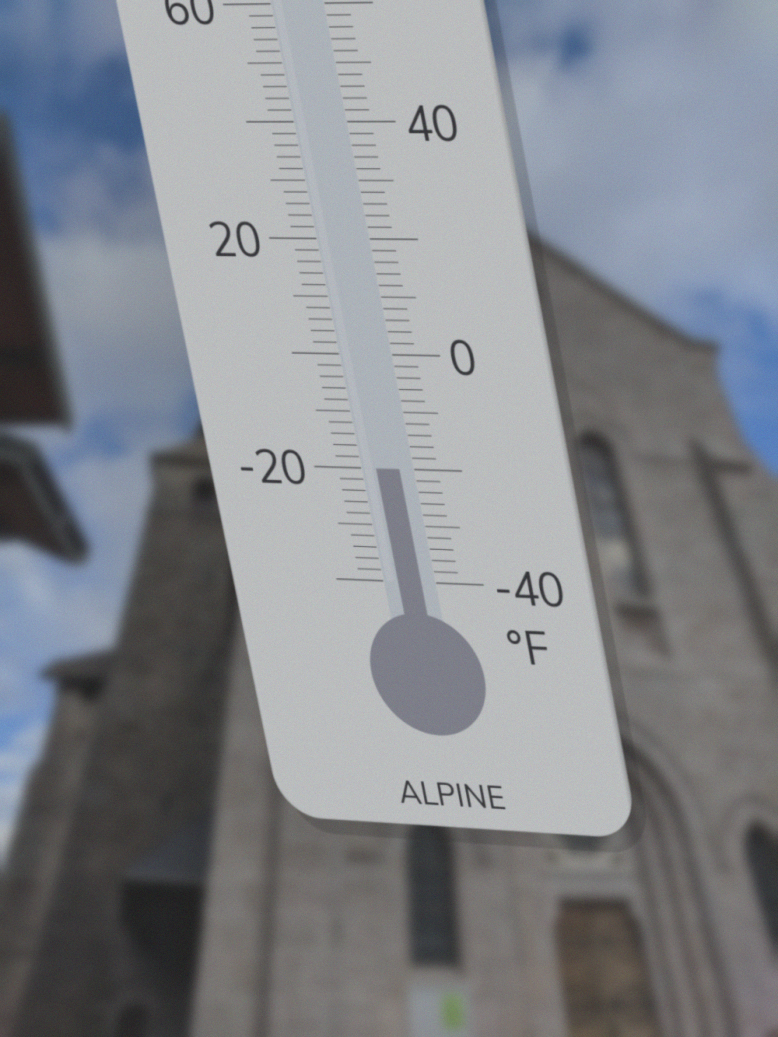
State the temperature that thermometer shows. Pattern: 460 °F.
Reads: -20 °F
